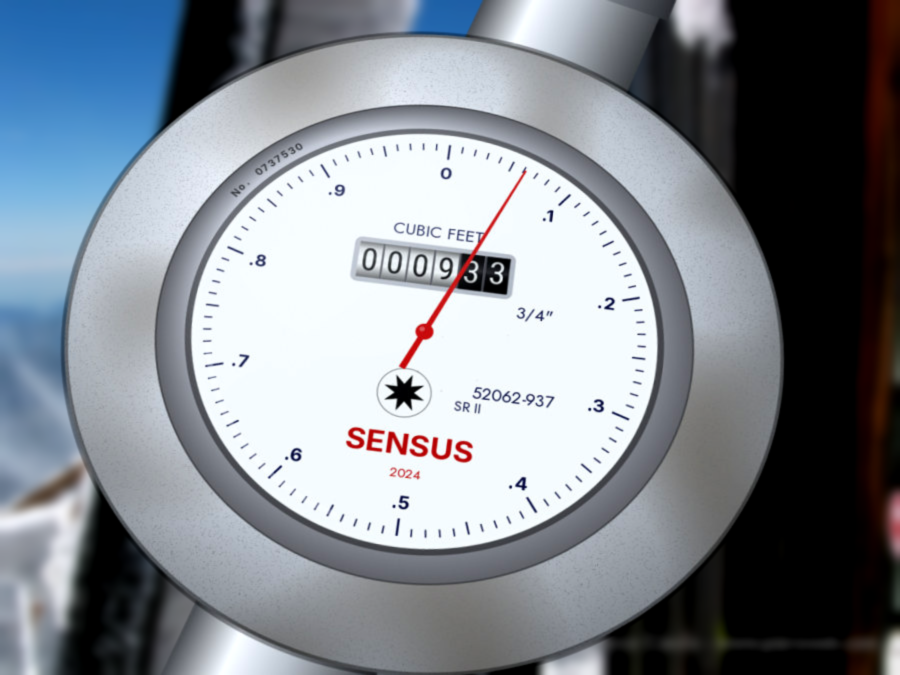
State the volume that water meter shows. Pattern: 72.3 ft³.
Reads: 933.06 ft³
